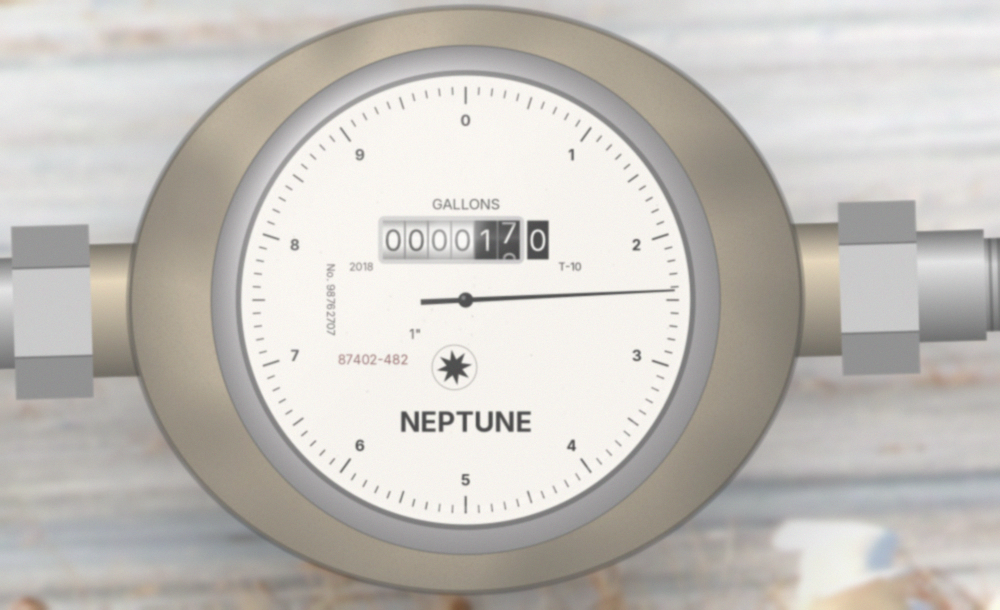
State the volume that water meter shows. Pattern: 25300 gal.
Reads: 172.4 gal
